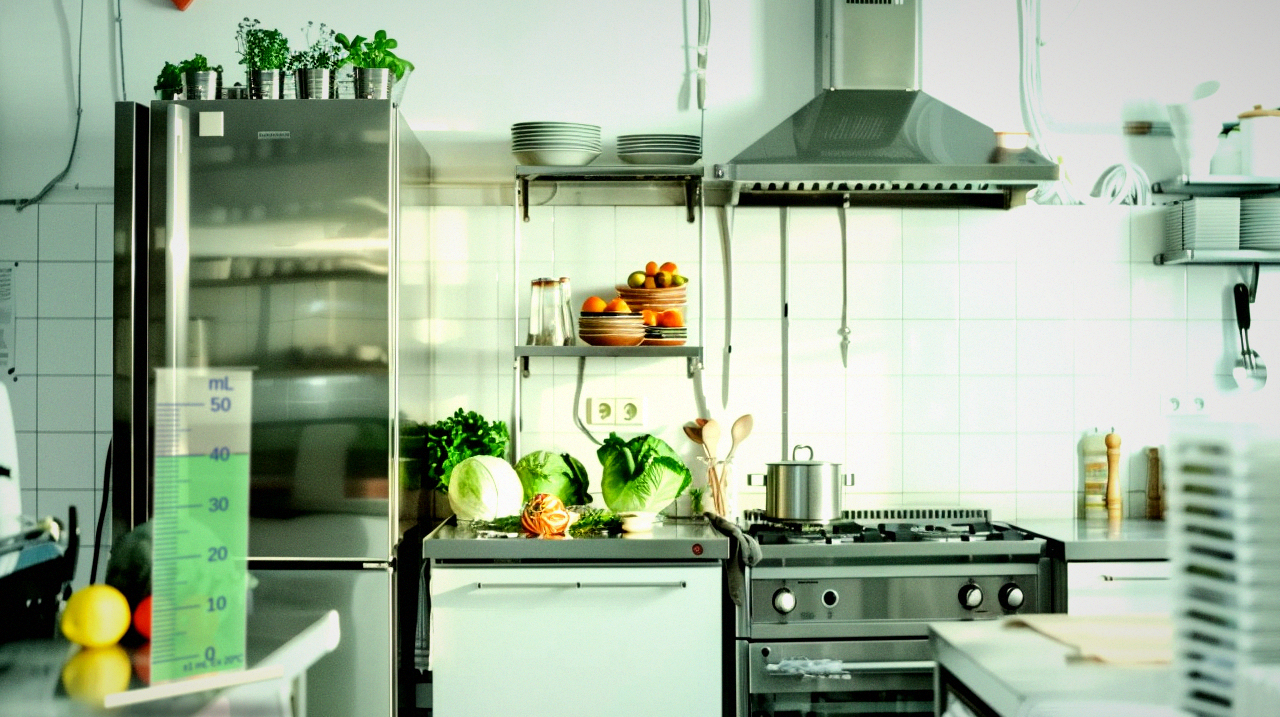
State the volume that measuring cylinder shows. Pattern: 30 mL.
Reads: 40 mL
